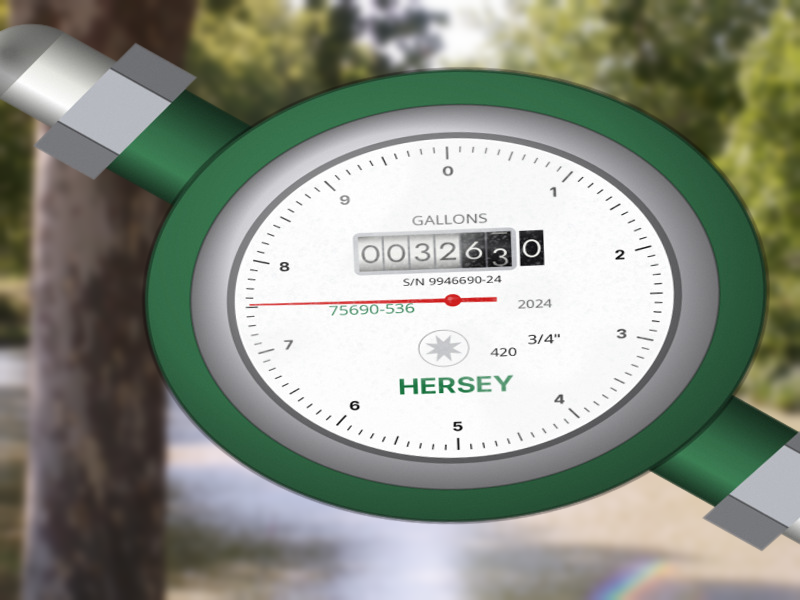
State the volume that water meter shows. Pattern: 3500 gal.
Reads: 32627.5 gal
